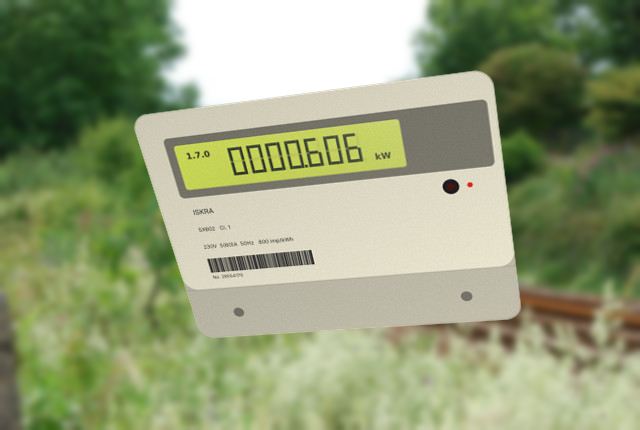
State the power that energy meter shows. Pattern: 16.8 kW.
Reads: 0.606 kW
